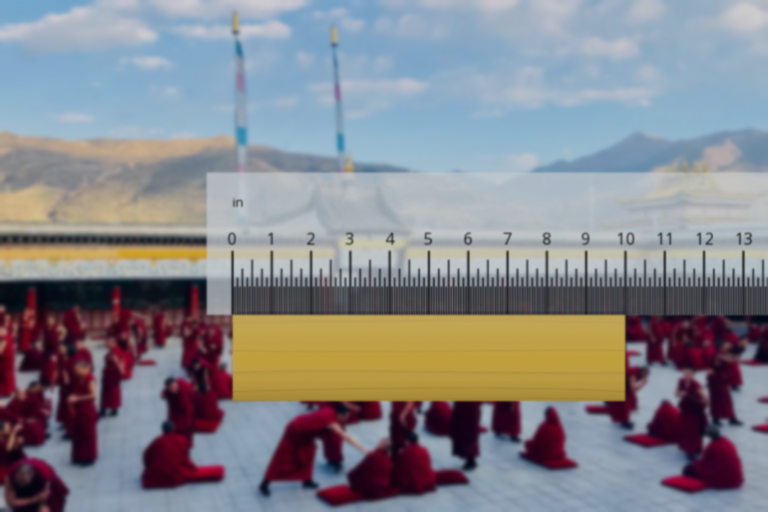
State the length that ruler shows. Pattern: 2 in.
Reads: 10 in
